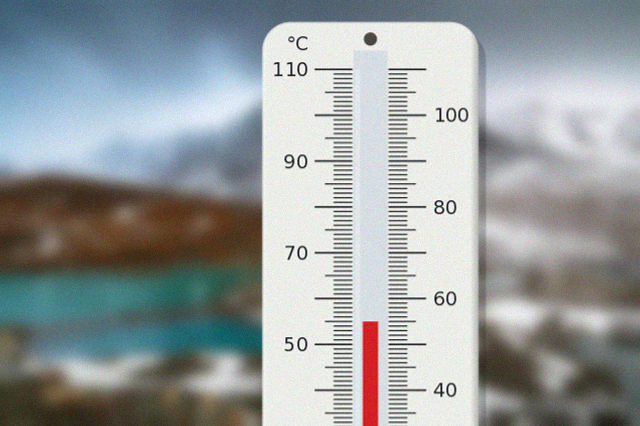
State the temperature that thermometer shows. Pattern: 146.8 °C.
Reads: 55 °C
